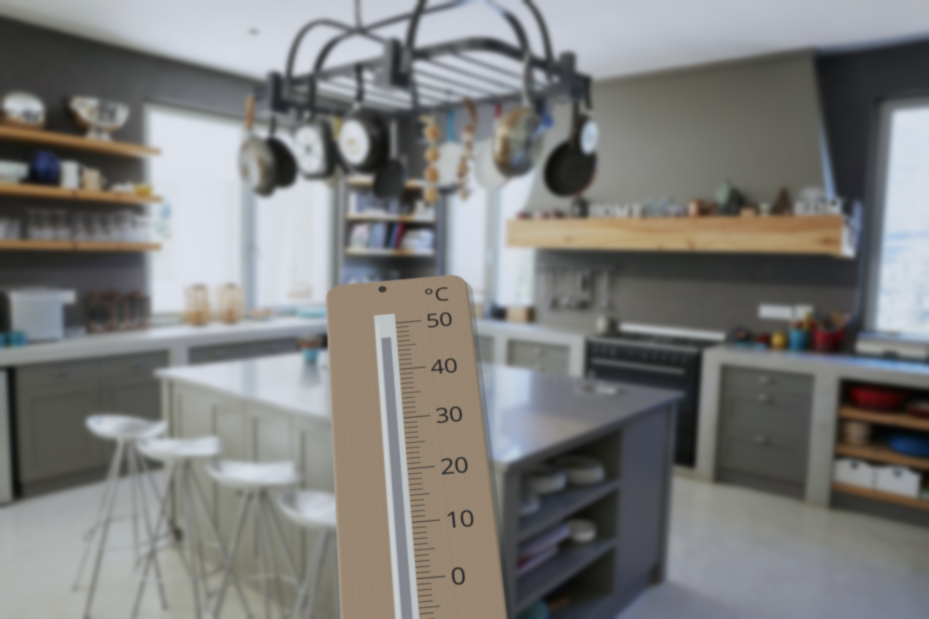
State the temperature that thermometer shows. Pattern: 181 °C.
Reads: 47 °C
